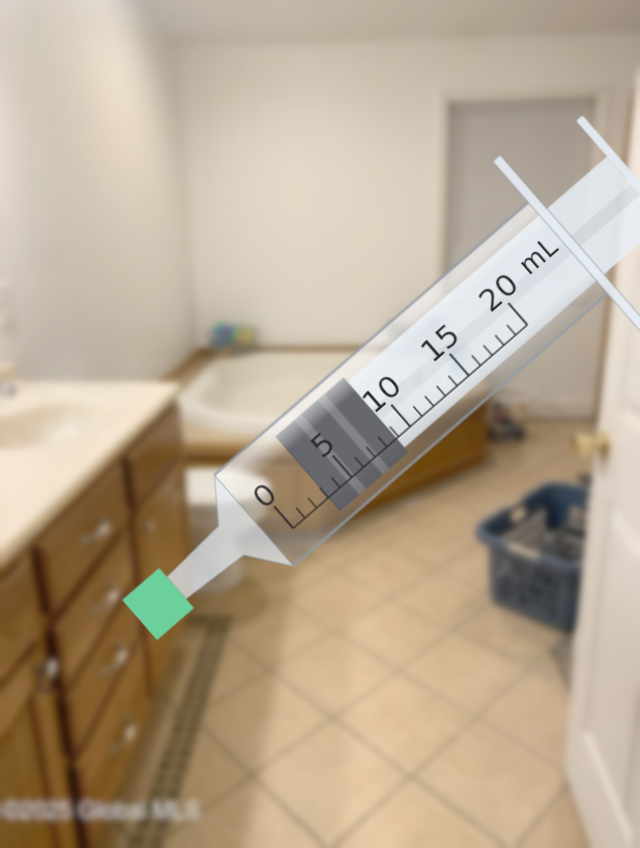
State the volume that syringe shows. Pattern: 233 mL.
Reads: 3 mL
